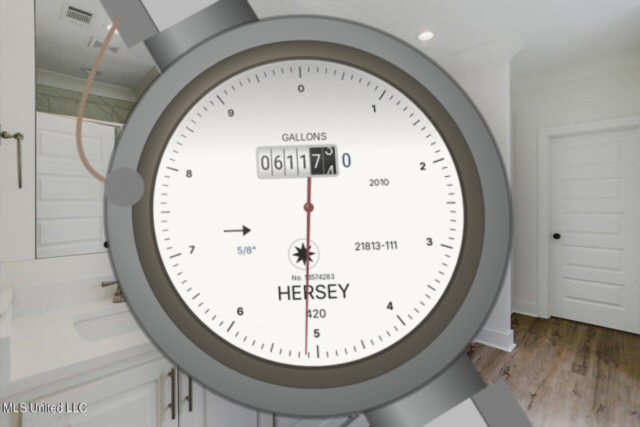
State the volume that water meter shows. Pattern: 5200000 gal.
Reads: 611735.1 gal
